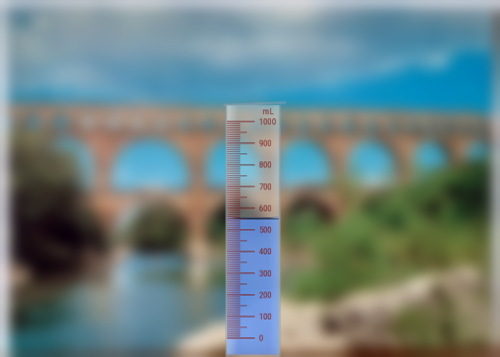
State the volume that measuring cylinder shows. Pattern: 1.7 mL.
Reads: 550 mL
